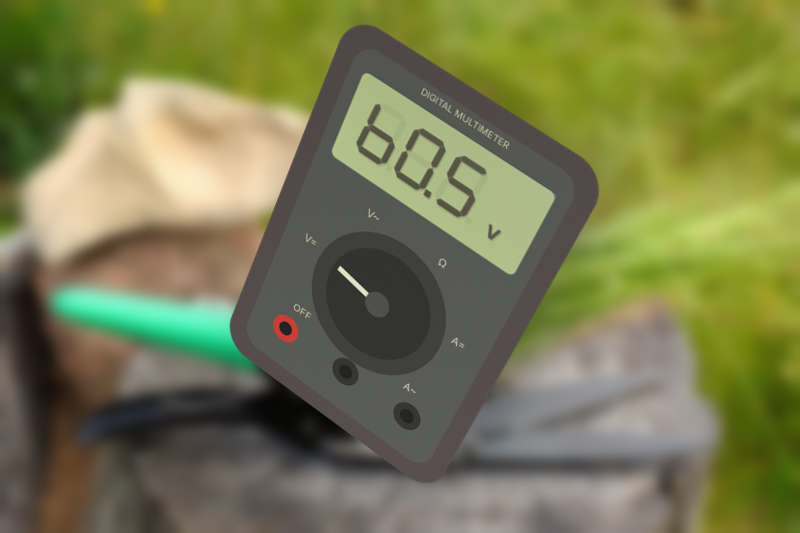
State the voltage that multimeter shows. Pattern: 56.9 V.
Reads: 60.5 V
